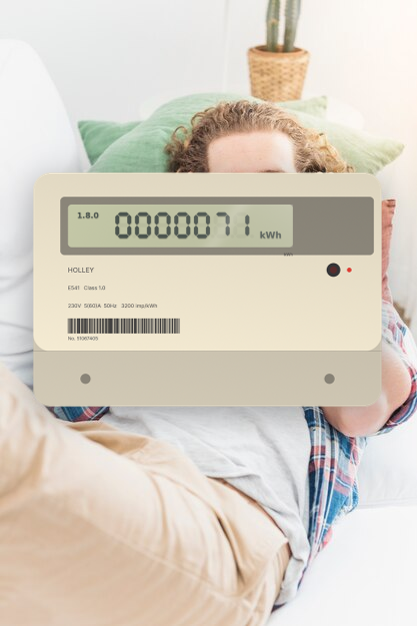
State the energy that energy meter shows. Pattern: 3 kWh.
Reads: 71 kWh
